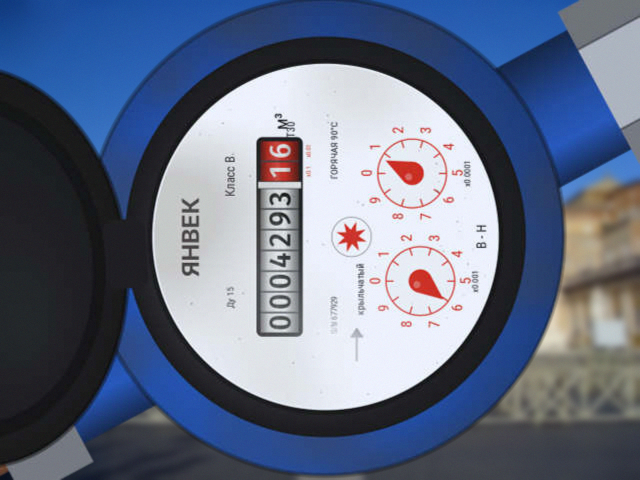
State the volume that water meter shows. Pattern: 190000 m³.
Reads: 4293.1660 m³
